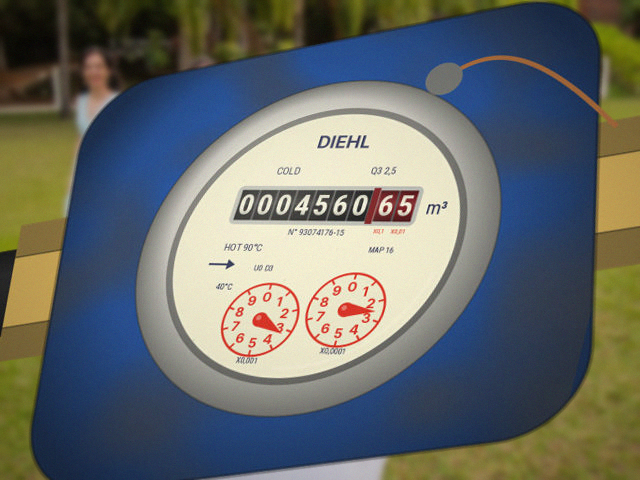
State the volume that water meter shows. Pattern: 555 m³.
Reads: 4560.6532 m³
